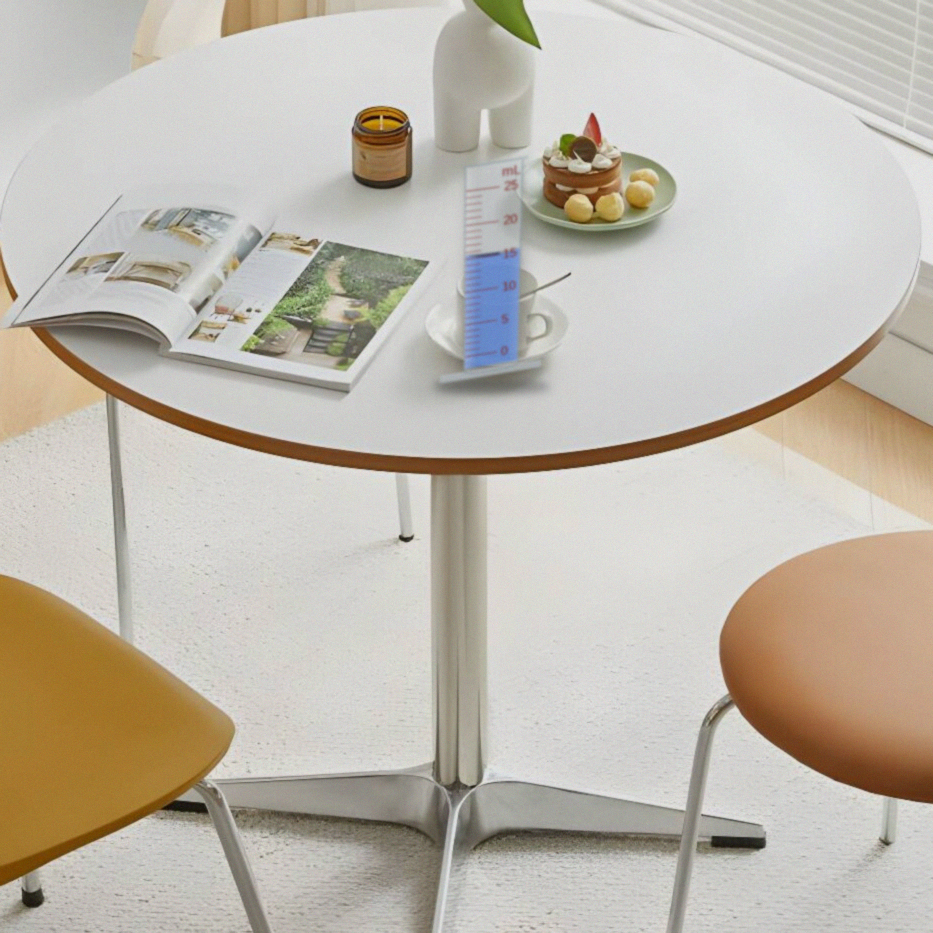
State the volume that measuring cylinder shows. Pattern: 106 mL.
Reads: 15 mL
